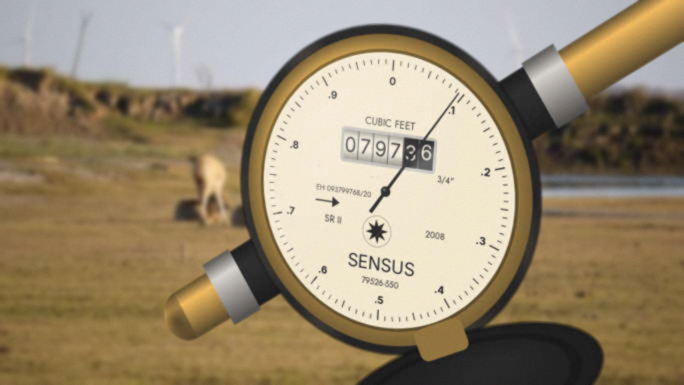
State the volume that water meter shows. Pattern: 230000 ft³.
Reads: 79736.09 ft³
